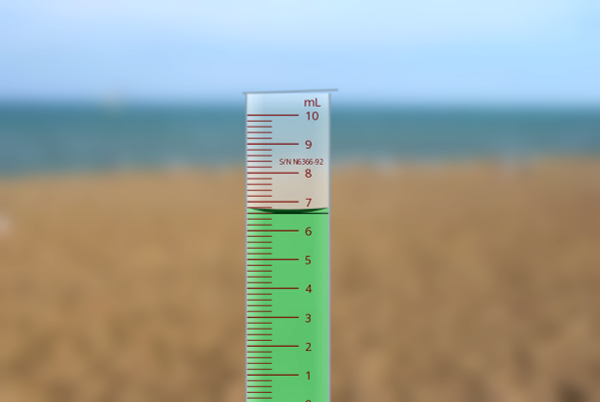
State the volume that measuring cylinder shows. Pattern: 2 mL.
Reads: 6.6 mL
